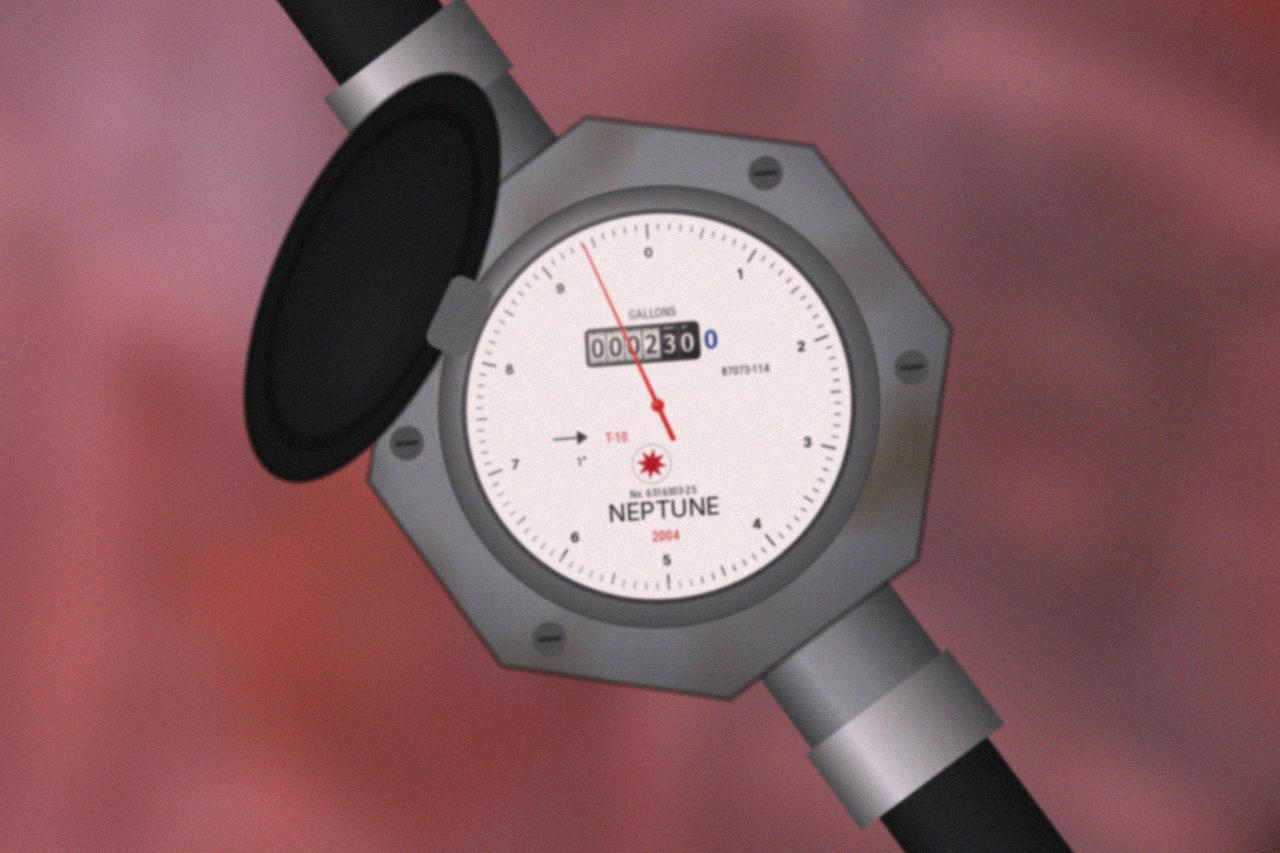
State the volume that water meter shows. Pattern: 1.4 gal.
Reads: 2299.4 gal
